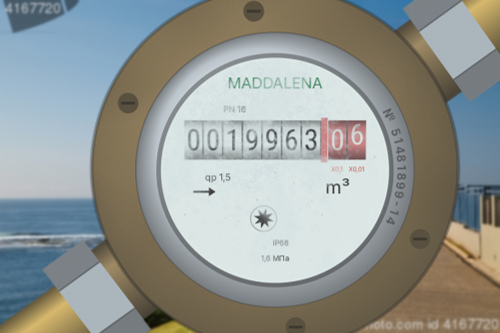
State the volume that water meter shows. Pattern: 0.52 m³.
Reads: 19963.06 m³
